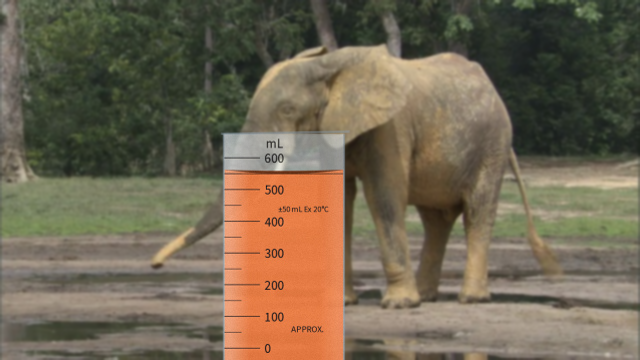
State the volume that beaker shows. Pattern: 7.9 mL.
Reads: 550 mL
